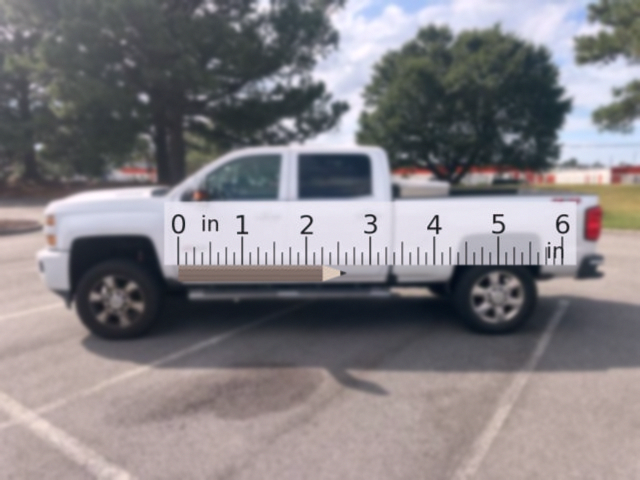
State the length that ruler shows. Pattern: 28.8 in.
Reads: 2.625 in
